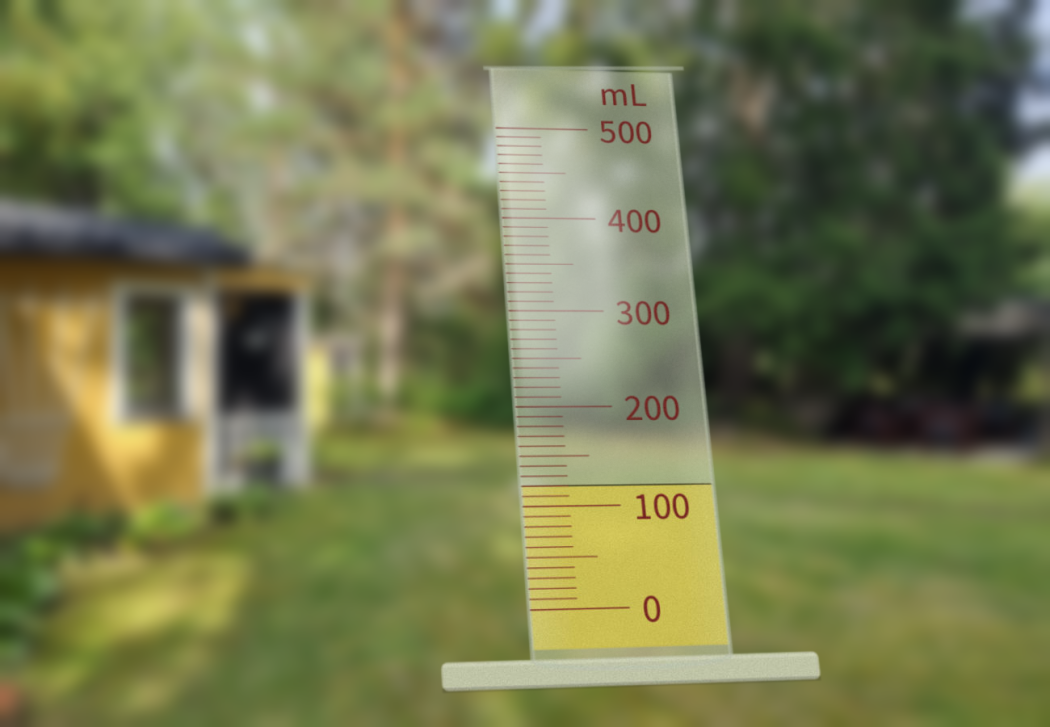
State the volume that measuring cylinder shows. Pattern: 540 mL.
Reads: 120 mL
